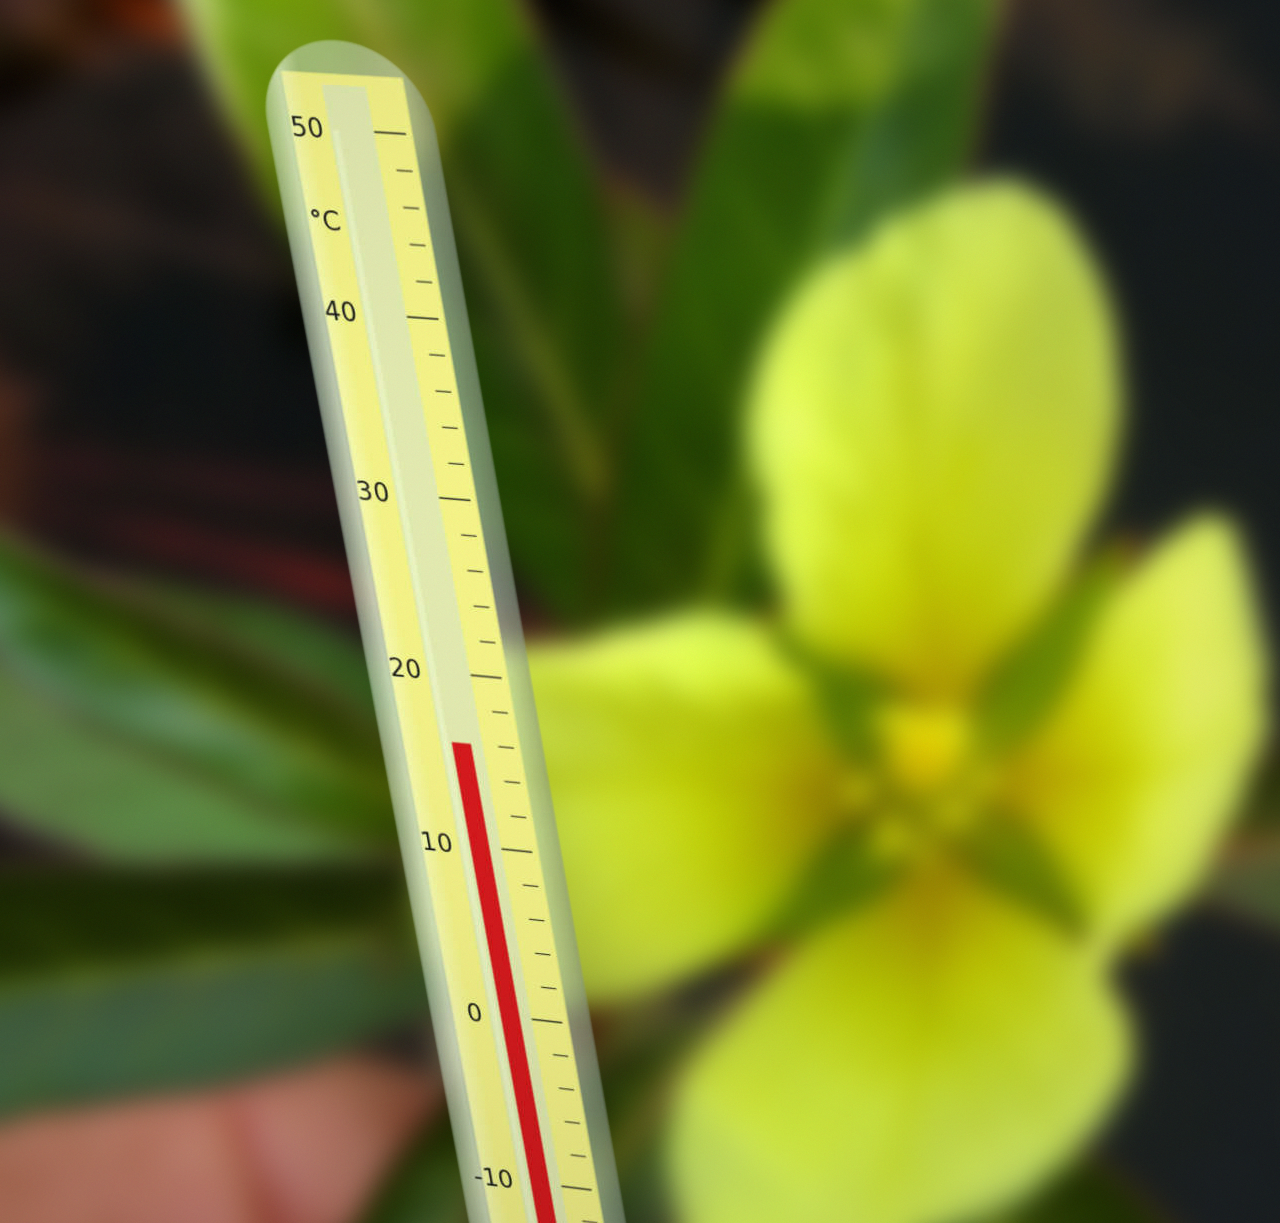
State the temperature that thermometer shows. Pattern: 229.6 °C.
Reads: 16 °C
